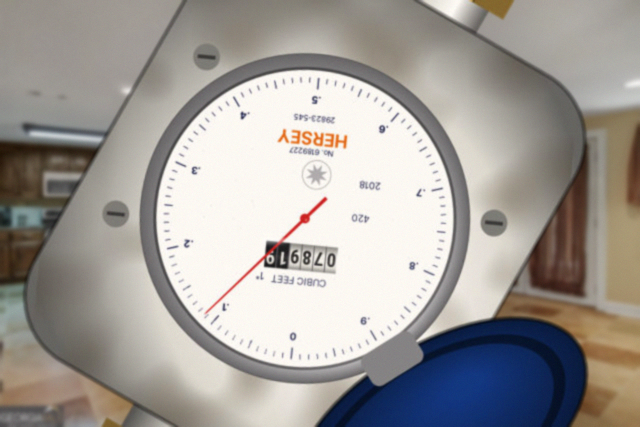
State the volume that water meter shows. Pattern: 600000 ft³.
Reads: 78919.11 ft³
